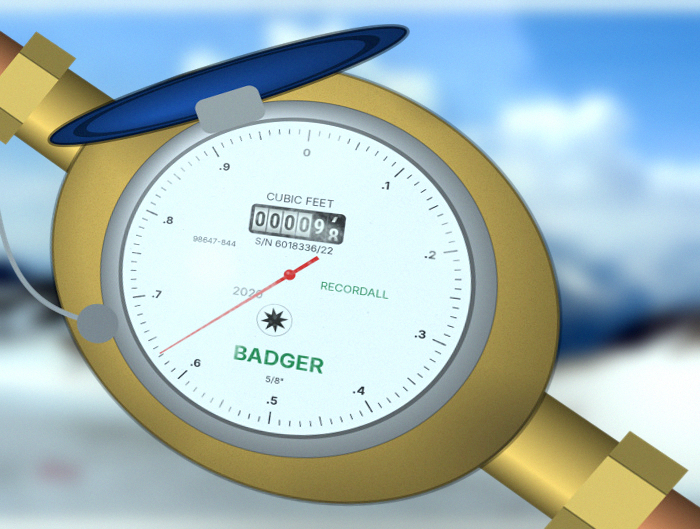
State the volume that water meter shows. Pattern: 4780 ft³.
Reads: 97.63 ft³
